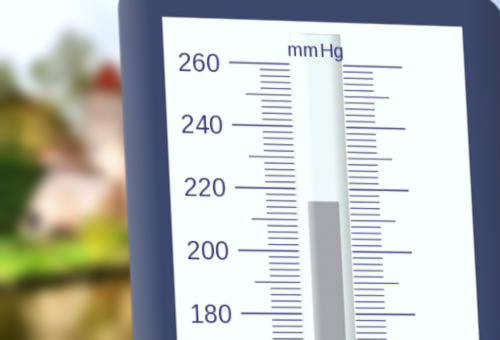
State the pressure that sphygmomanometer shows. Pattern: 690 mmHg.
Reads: 216 mmHg
